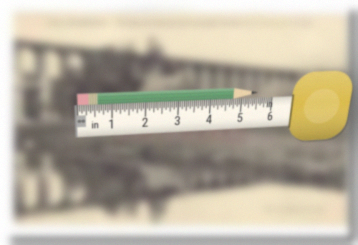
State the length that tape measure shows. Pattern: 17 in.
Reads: 5.5 in
